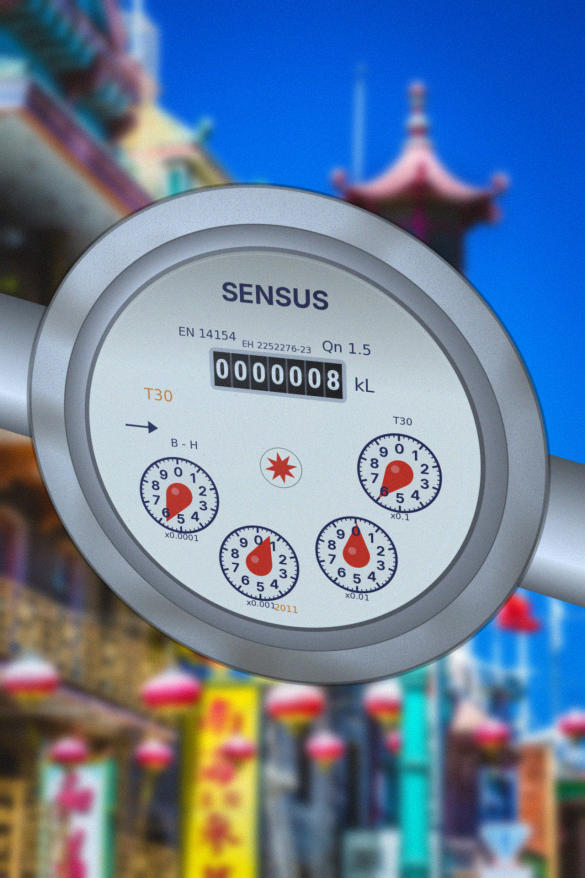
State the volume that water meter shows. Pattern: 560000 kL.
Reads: 8.6005 kL
